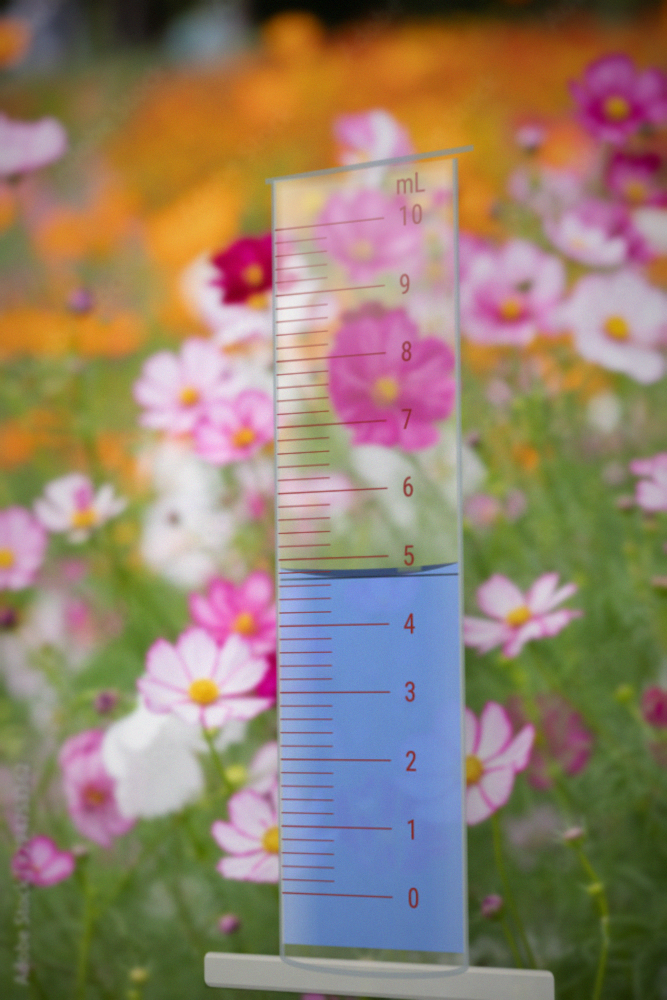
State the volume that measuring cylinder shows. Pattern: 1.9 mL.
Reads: 4.7 mL
